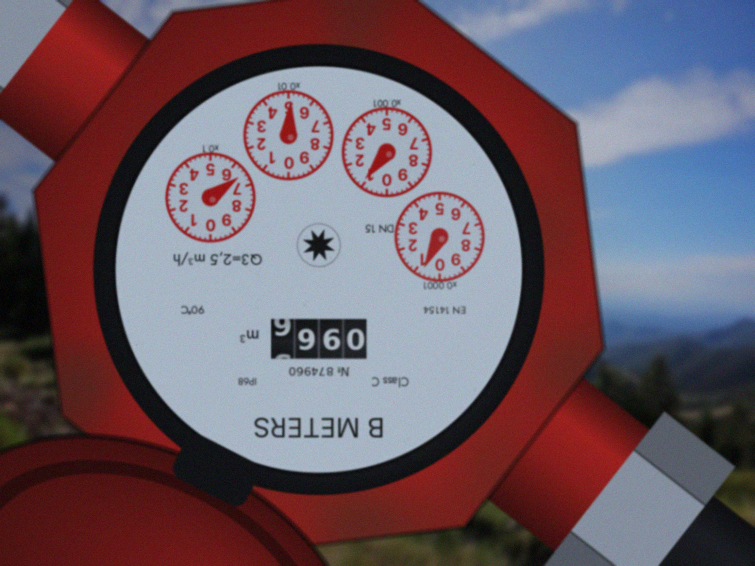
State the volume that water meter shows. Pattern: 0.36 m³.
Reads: 965.6510 m³
